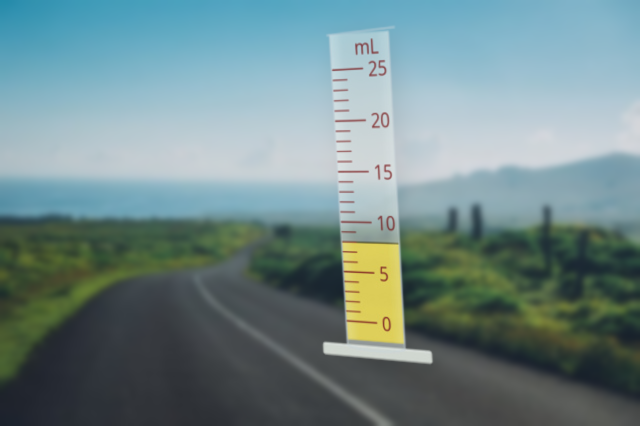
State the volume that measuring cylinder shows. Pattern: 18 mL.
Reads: 8 mL
